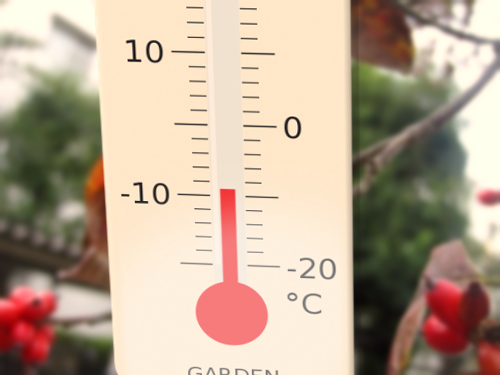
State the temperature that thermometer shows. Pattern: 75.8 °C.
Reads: -9 °C
